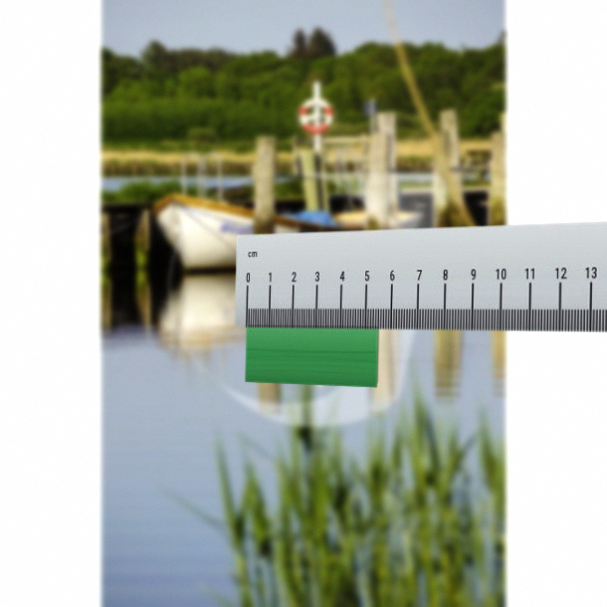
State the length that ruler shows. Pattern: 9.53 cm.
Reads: 5.5 cm
